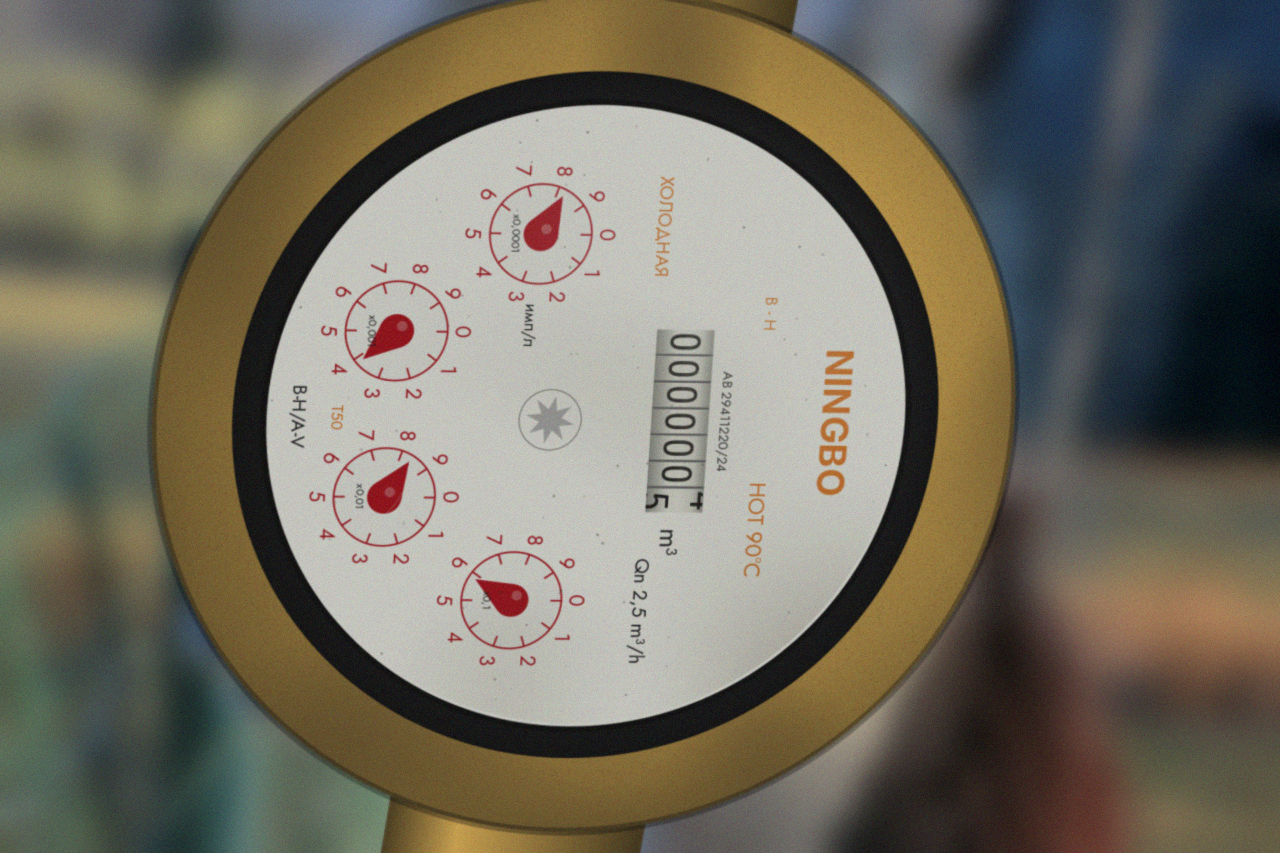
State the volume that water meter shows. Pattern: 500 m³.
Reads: 4.5838 m³
